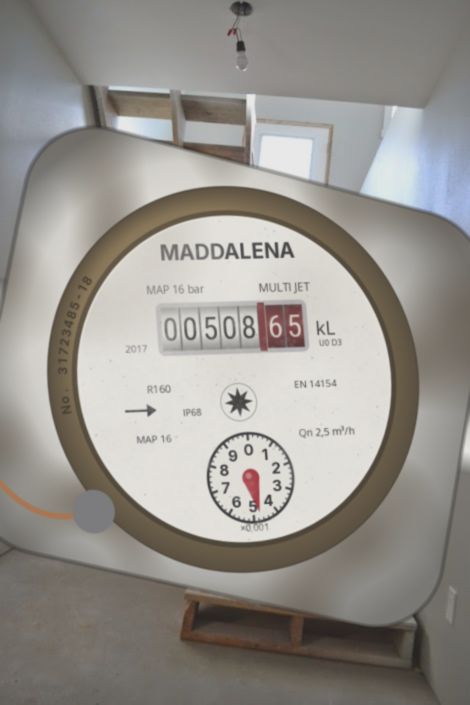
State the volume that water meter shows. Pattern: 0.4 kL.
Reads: 508.654 kL
